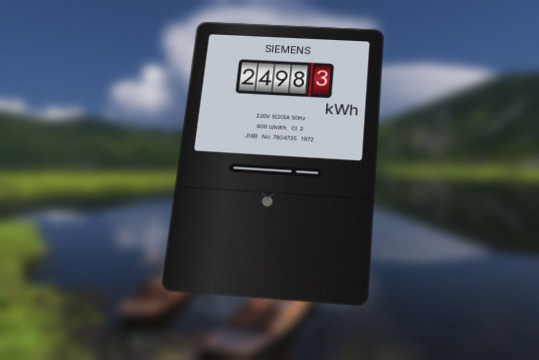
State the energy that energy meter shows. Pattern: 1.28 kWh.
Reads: 2498.3 kWh
